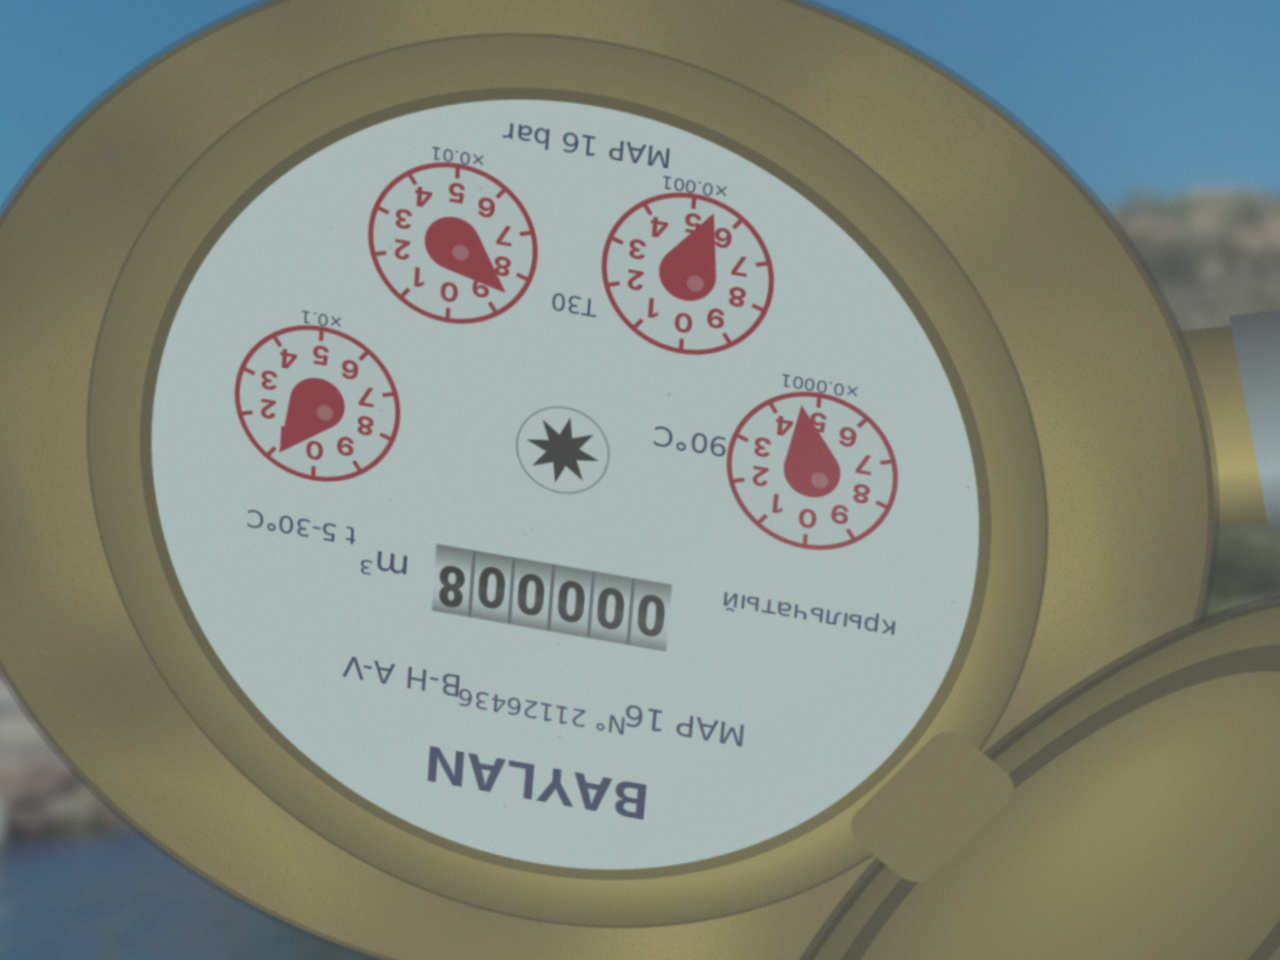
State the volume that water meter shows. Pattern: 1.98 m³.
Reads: 8.0854 m³
